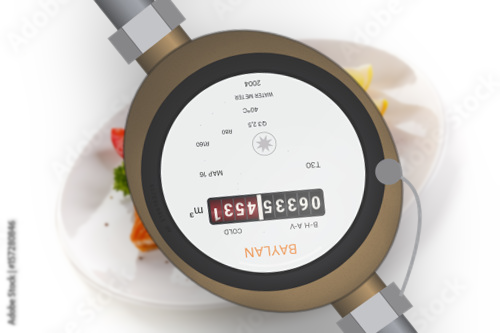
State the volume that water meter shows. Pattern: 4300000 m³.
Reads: 6335.4531 m³
